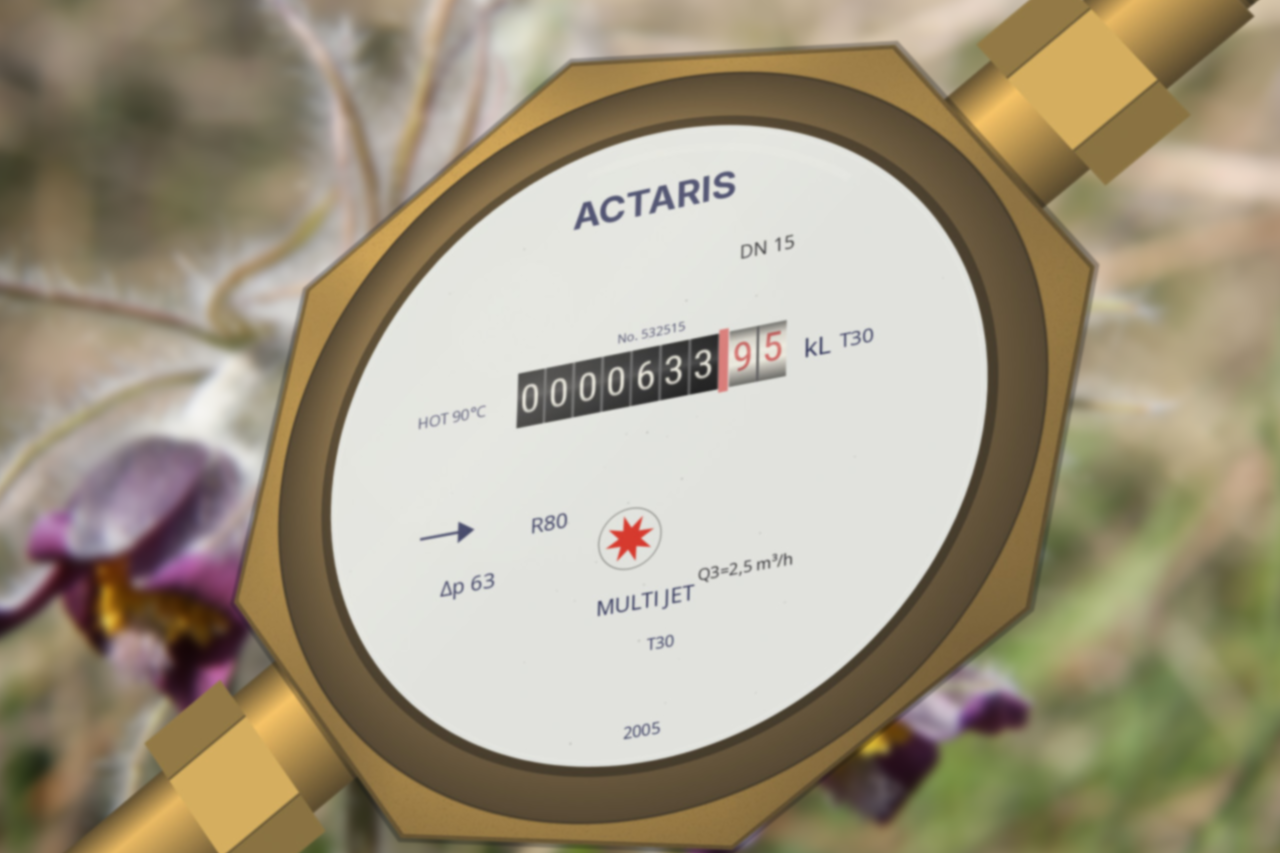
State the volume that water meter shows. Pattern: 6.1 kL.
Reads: 633.95 kL
